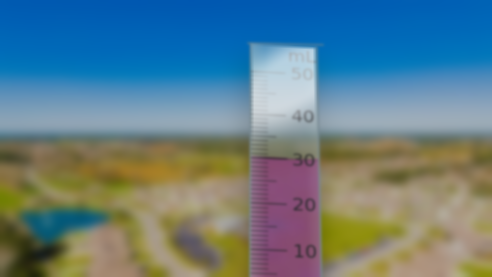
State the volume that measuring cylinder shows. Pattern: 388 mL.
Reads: 30 mL
